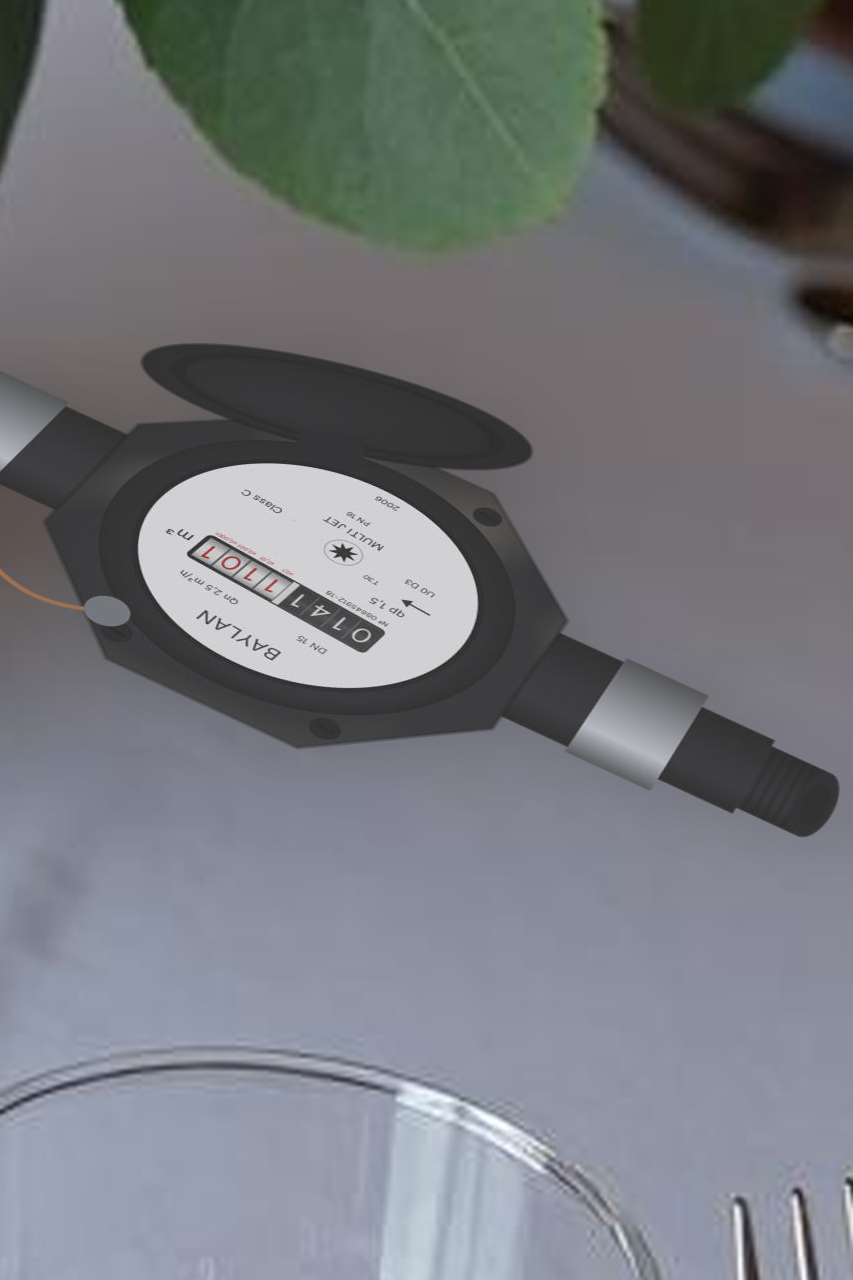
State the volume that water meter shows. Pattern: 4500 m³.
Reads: 141.1101 m³
